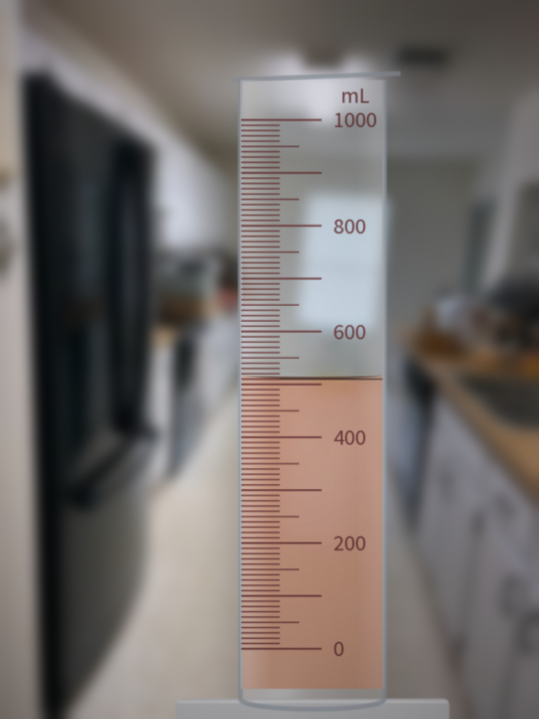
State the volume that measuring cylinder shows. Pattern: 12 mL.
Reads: 510 mL
